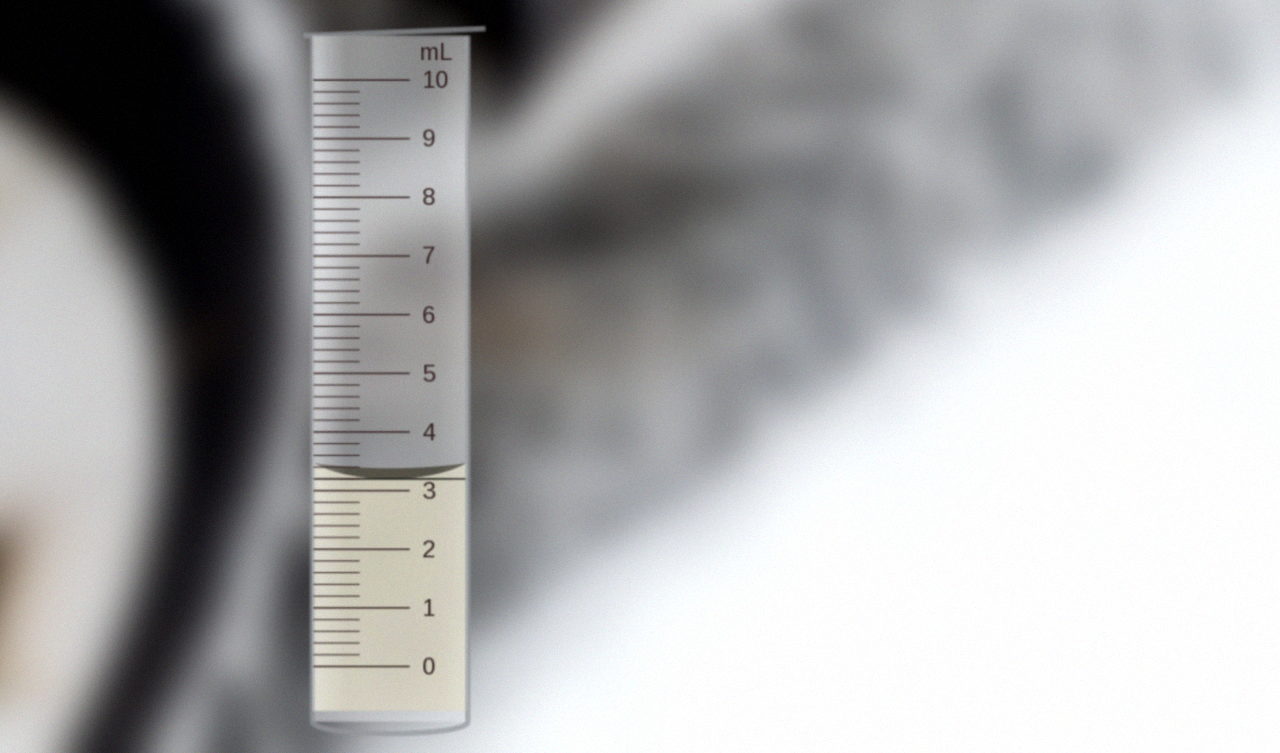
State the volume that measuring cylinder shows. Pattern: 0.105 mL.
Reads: 3.2 mL
